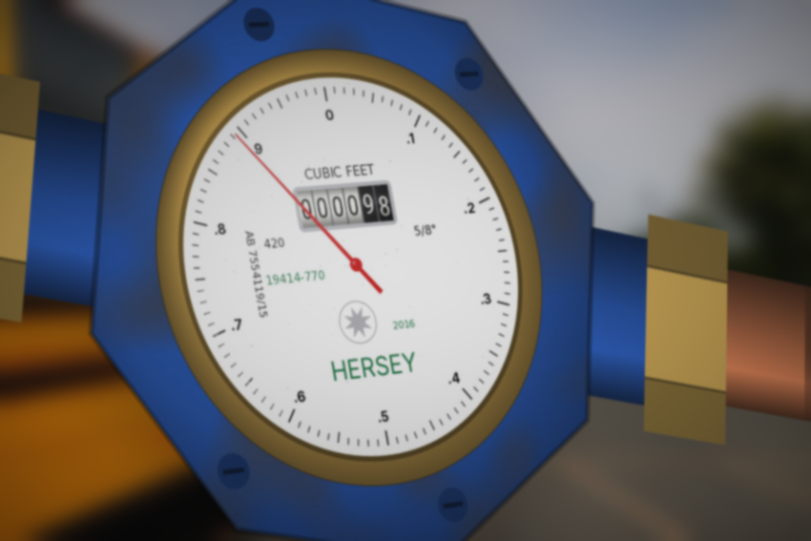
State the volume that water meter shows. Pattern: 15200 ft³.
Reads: 97.89 ft³
